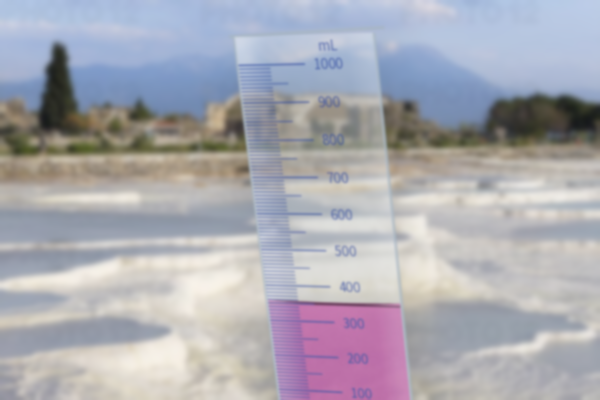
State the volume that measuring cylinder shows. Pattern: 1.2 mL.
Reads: 350 mL
